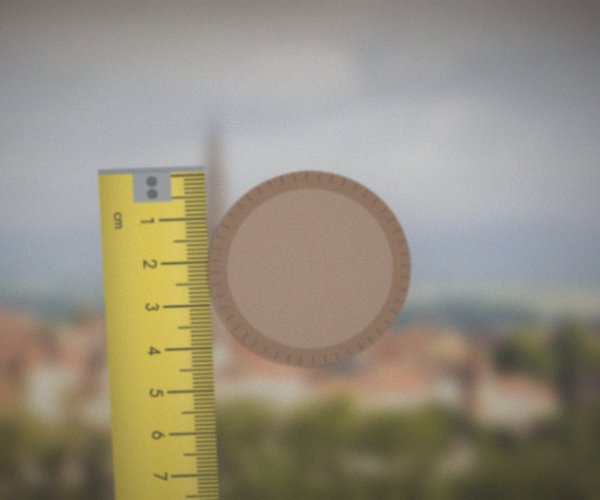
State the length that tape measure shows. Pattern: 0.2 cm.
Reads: 4.5 cm
